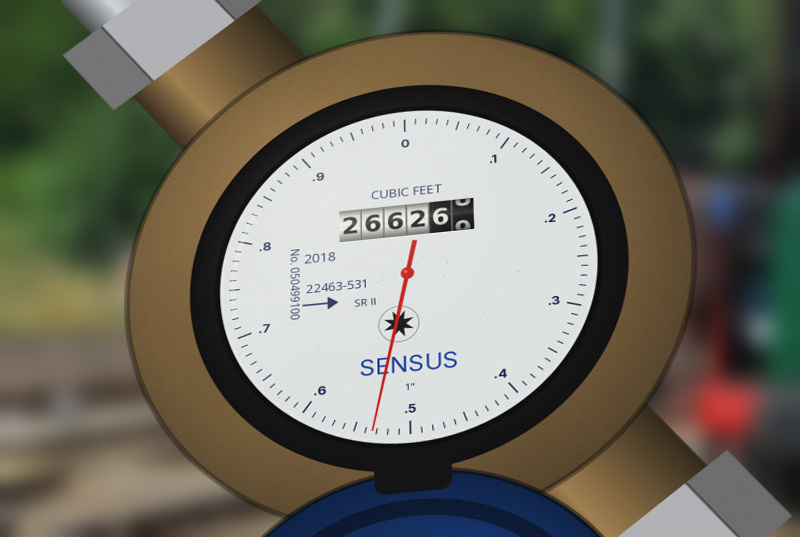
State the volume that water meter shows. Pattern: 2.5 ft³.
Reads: 266268.53 ft³
